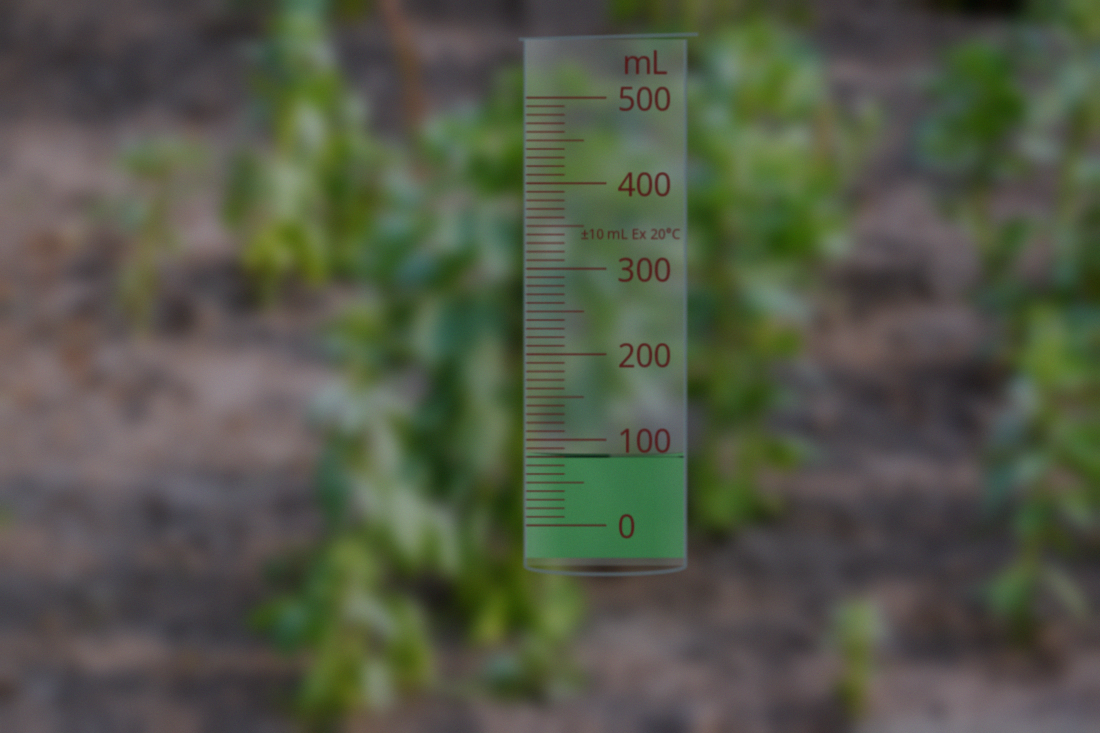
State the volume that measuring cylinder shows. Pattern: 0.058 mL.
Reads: 80 mL
